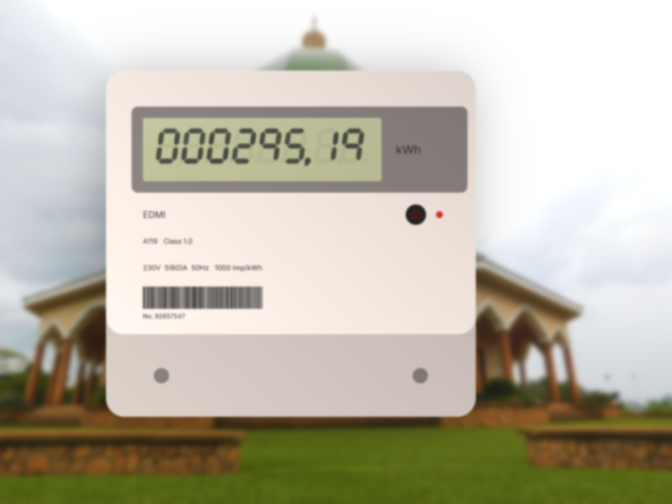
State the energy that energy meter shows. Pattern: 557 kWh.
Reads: 295.19 kWh
